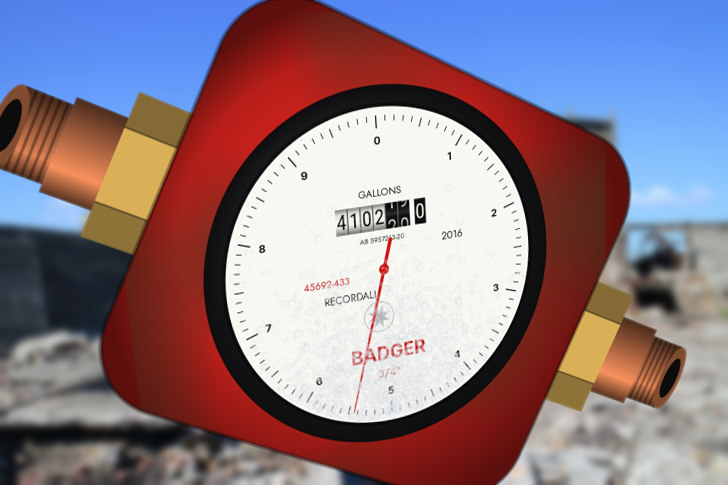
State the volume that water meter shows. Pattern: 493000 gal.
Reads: 4102195.4 gal
